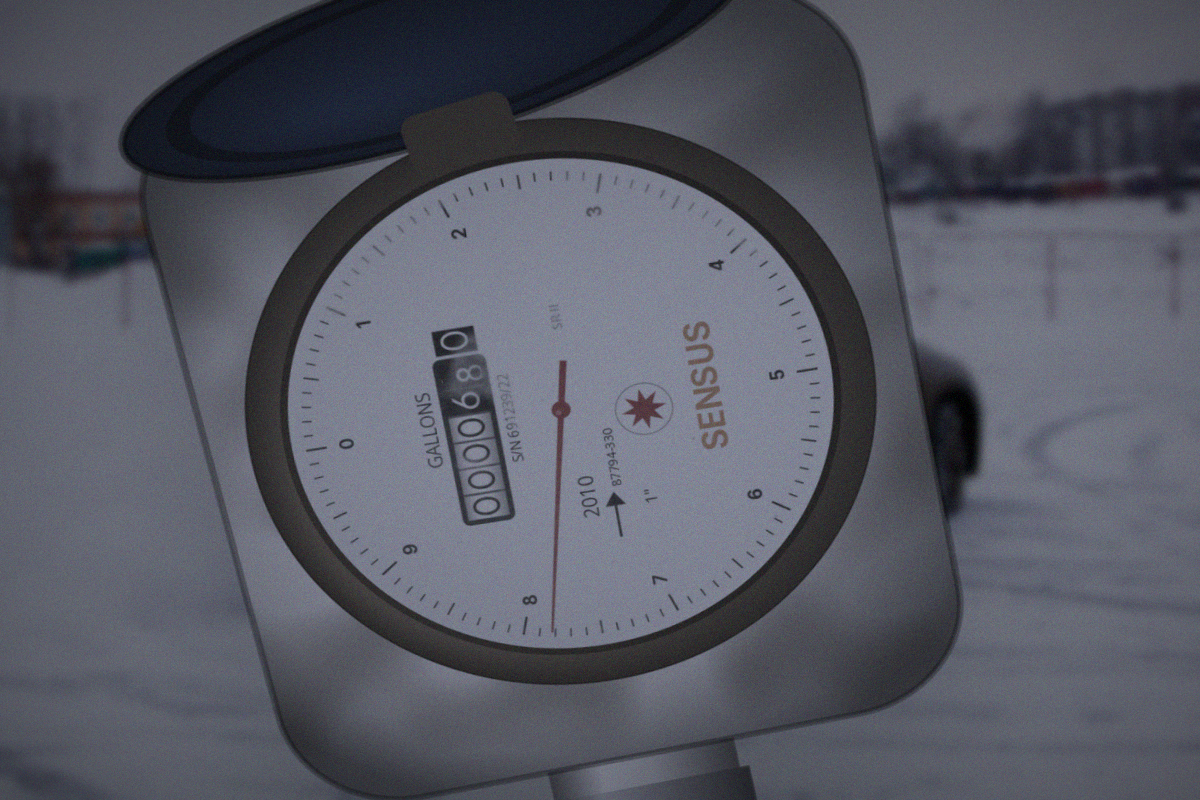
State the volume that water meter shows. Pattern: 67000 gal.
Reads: 677.8 gal
